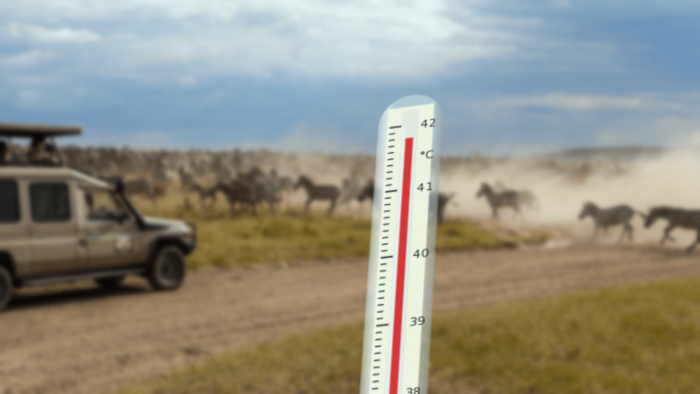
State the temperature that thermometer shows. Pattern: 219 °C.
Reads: 41.8 °C
